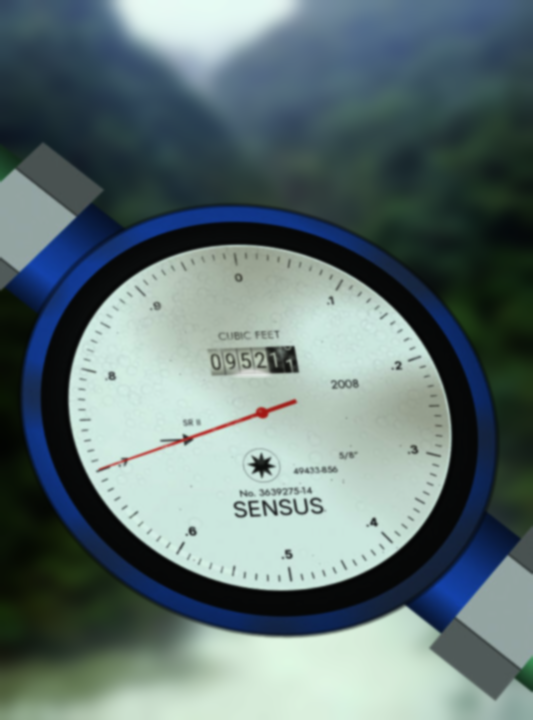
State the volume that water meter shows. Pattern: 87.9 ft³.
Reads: 95210.70 ft³
